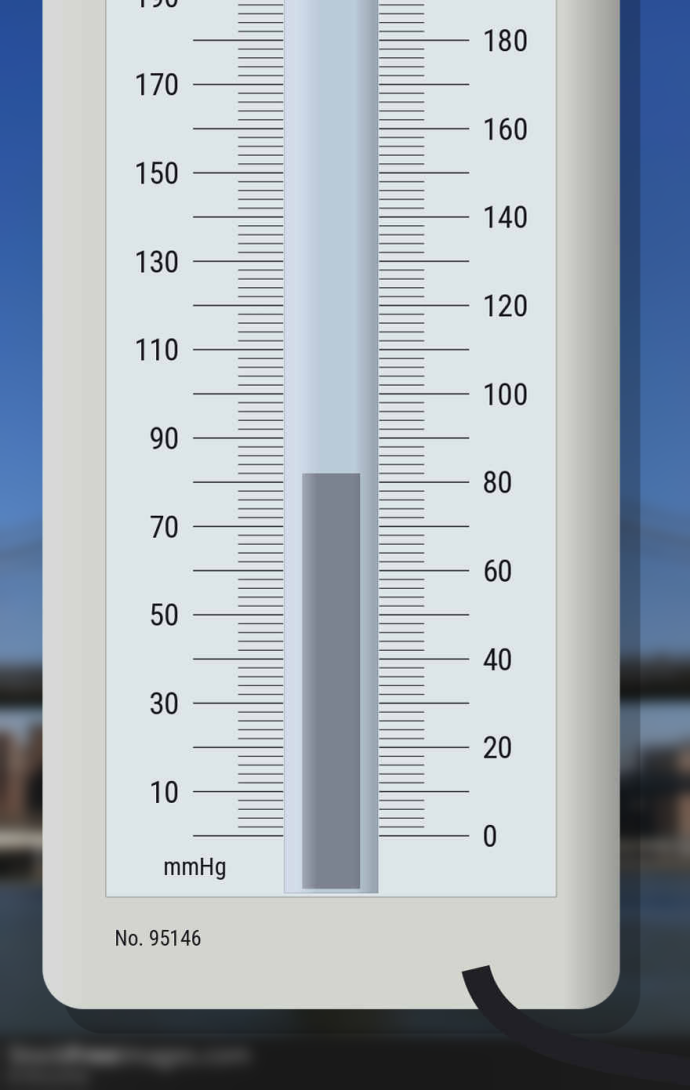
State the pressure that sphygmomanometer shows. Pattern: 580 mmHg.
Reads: 82 mmHg
